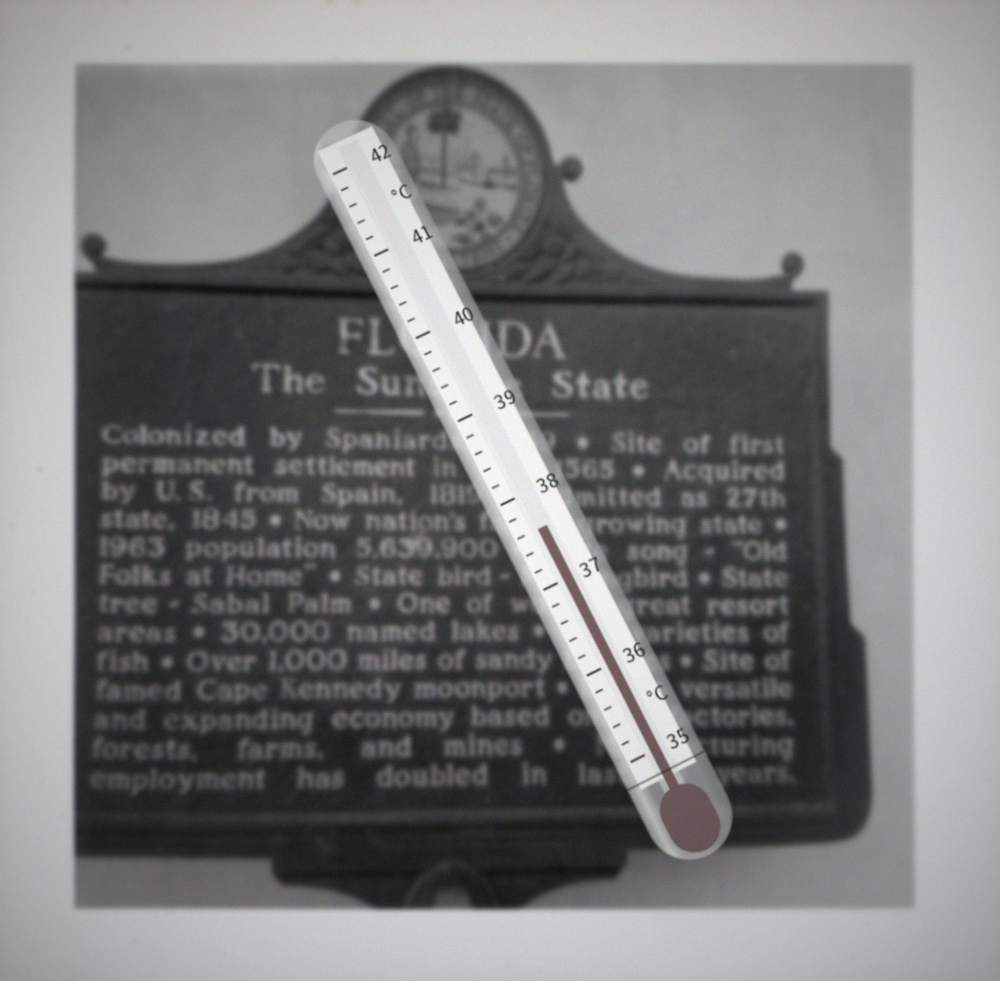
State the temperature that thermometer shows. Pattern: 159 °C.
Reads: 37.6 °C
